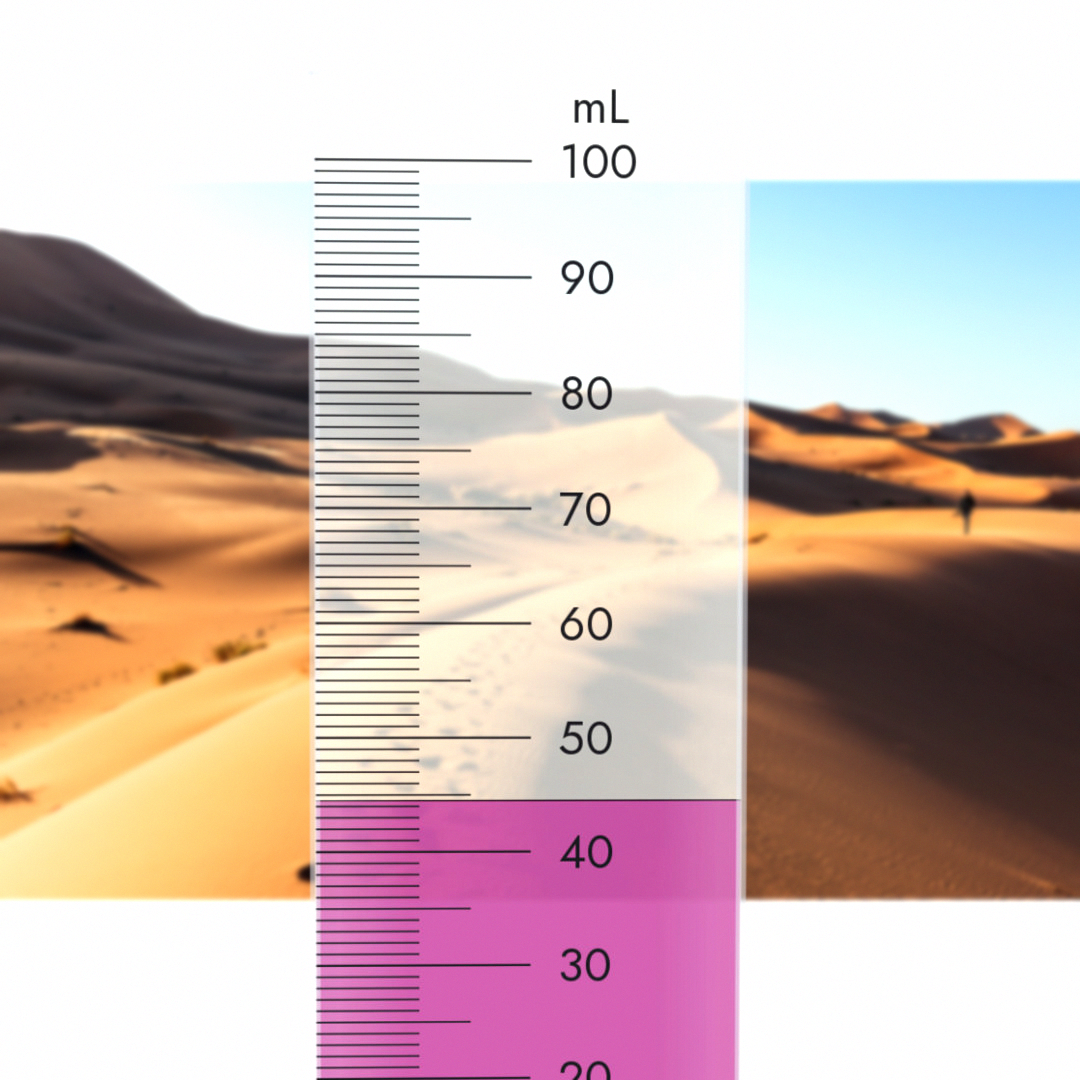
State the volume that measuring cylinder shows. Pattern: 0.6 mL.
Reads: 44.5 mL
